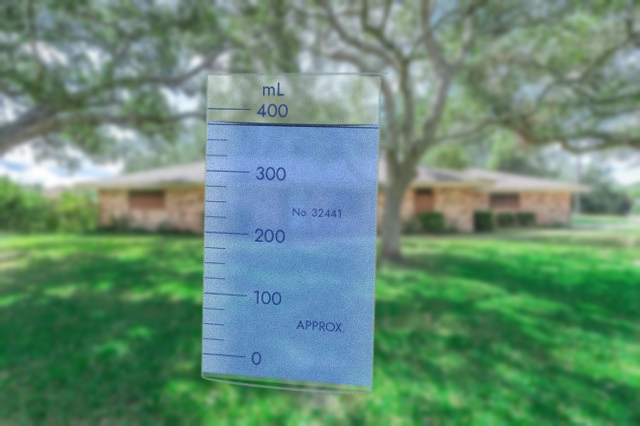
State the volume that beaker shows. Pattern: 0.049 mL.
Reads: 375 mL
